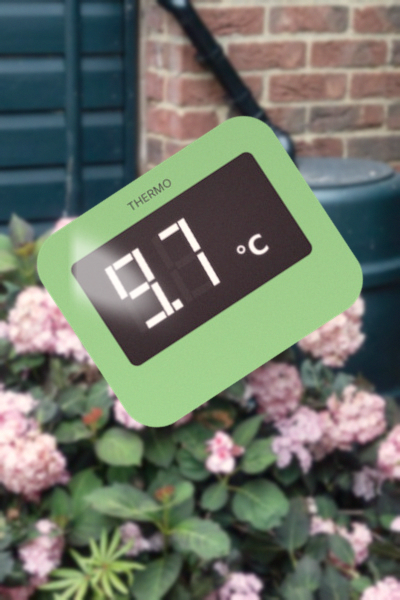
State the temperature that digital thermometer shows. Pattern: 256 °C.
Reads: 9.7 °C
